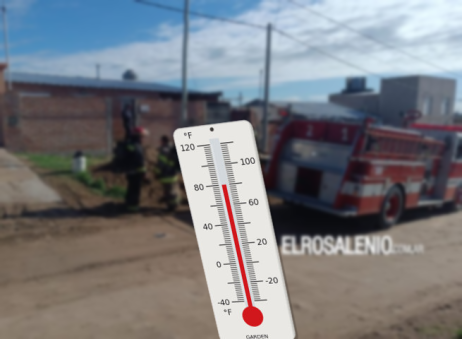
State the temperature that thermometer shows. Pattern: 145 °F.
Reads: 80 °F
